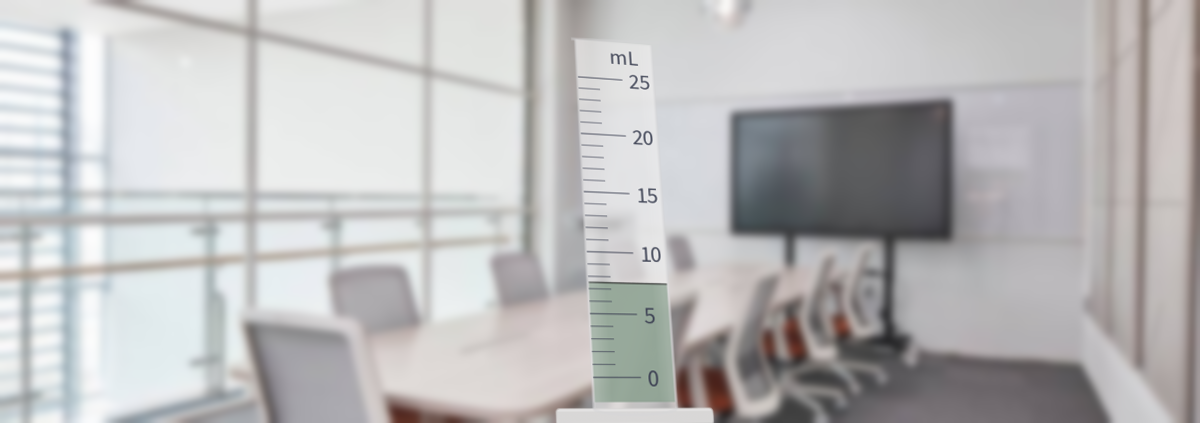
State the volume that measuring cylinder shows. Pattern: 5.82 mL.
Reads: 7.5 mL
